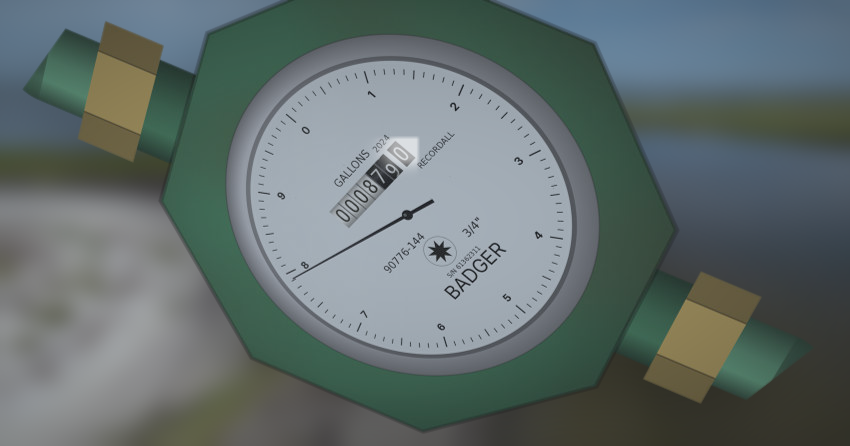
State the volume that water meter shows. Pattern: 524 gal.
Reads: 8787.9 gal
